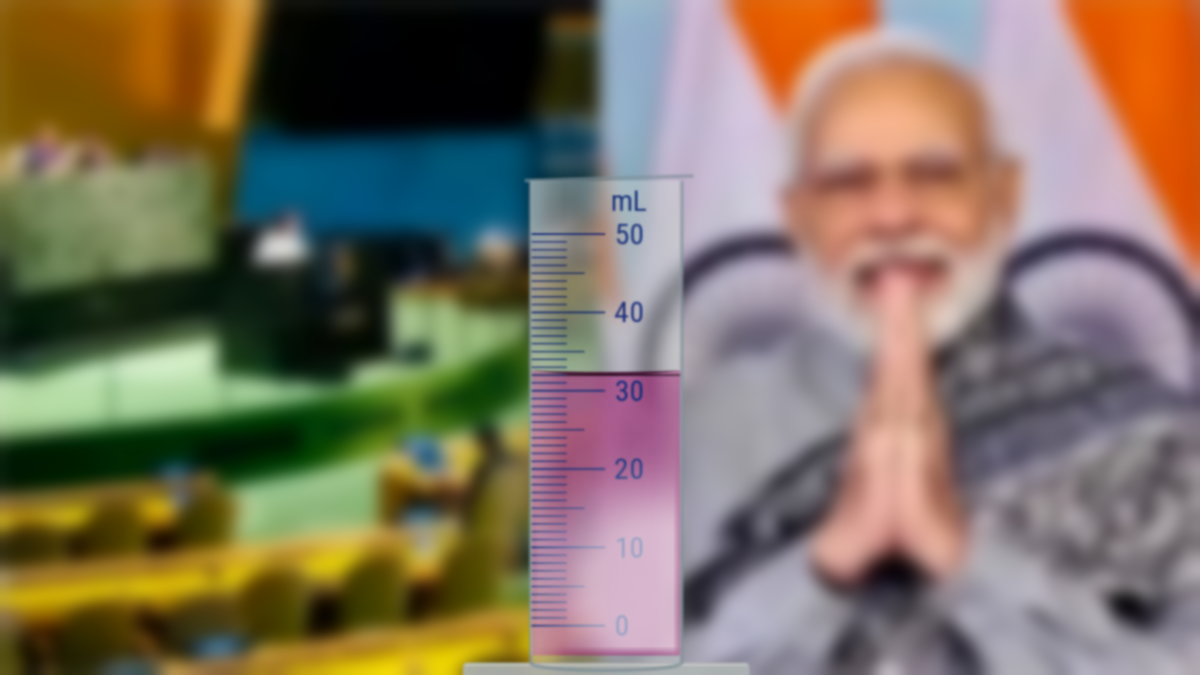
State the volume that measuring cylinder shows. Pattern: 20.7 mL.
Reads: 32 mL
